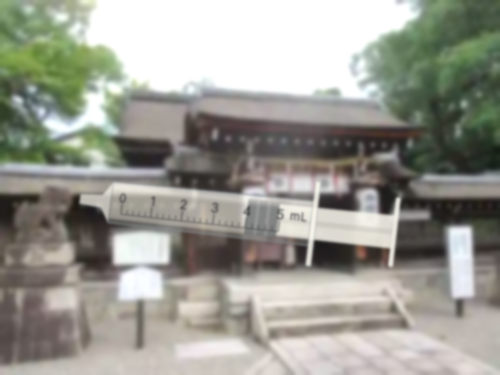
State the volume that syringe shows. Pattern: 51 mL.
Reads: 4 mL
